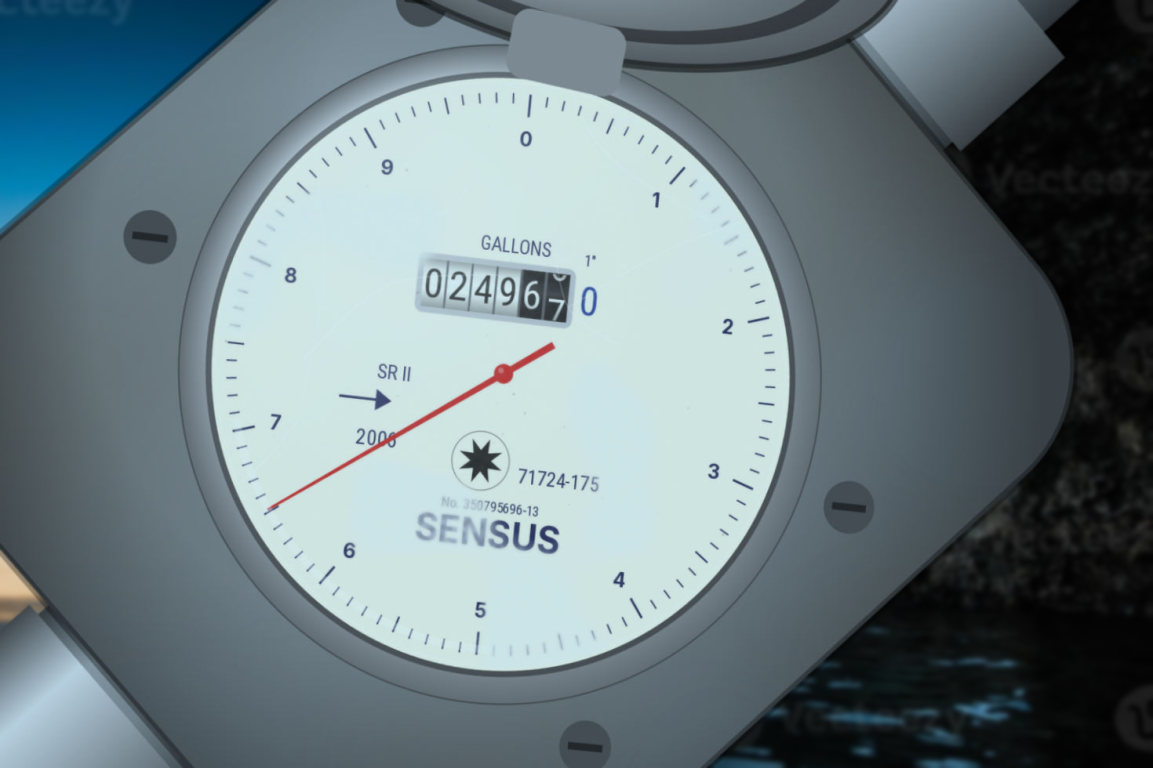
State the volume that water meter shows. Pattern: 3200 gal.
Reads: 249666.5 gal
